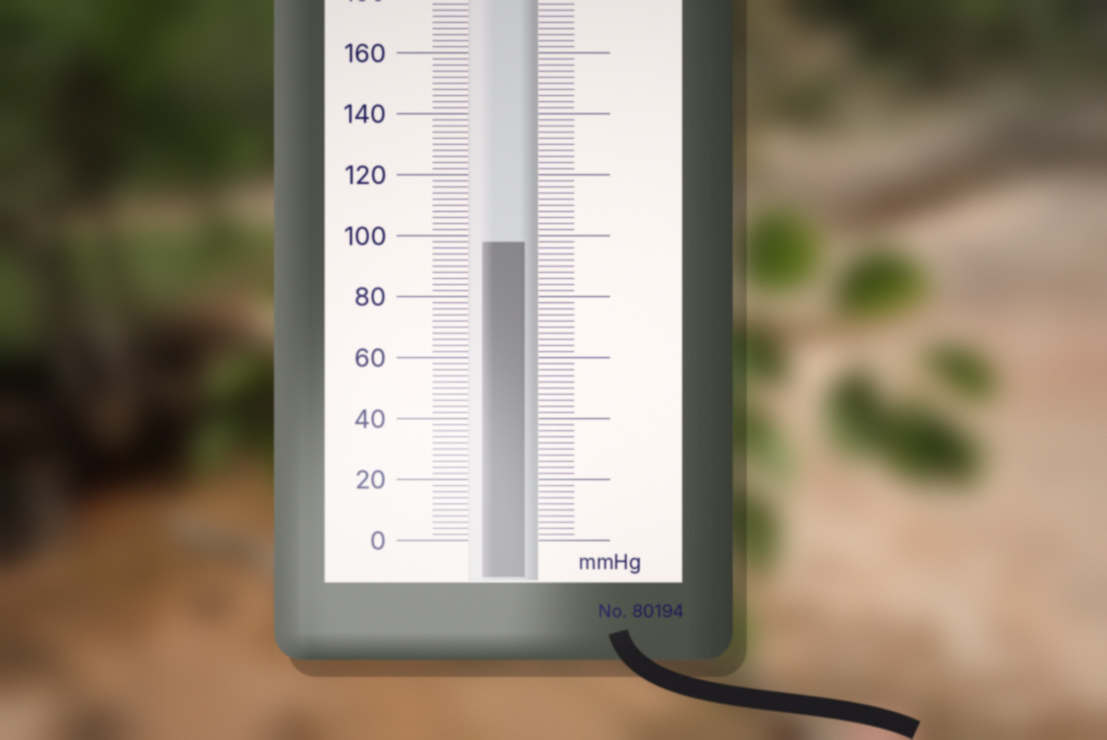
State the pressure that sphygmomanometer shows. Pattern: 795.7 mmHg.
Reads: 98 mmHg
